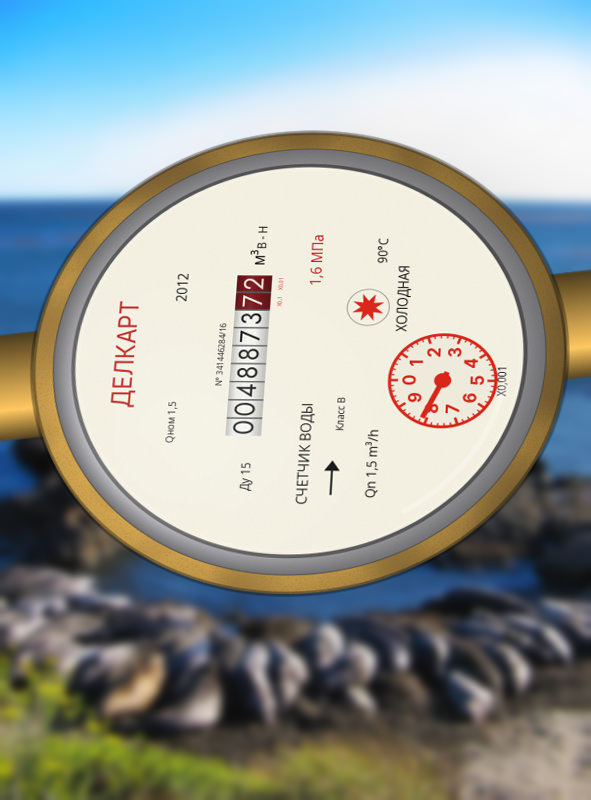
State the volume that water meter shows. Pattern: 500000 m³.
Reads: 48873.728 m³
